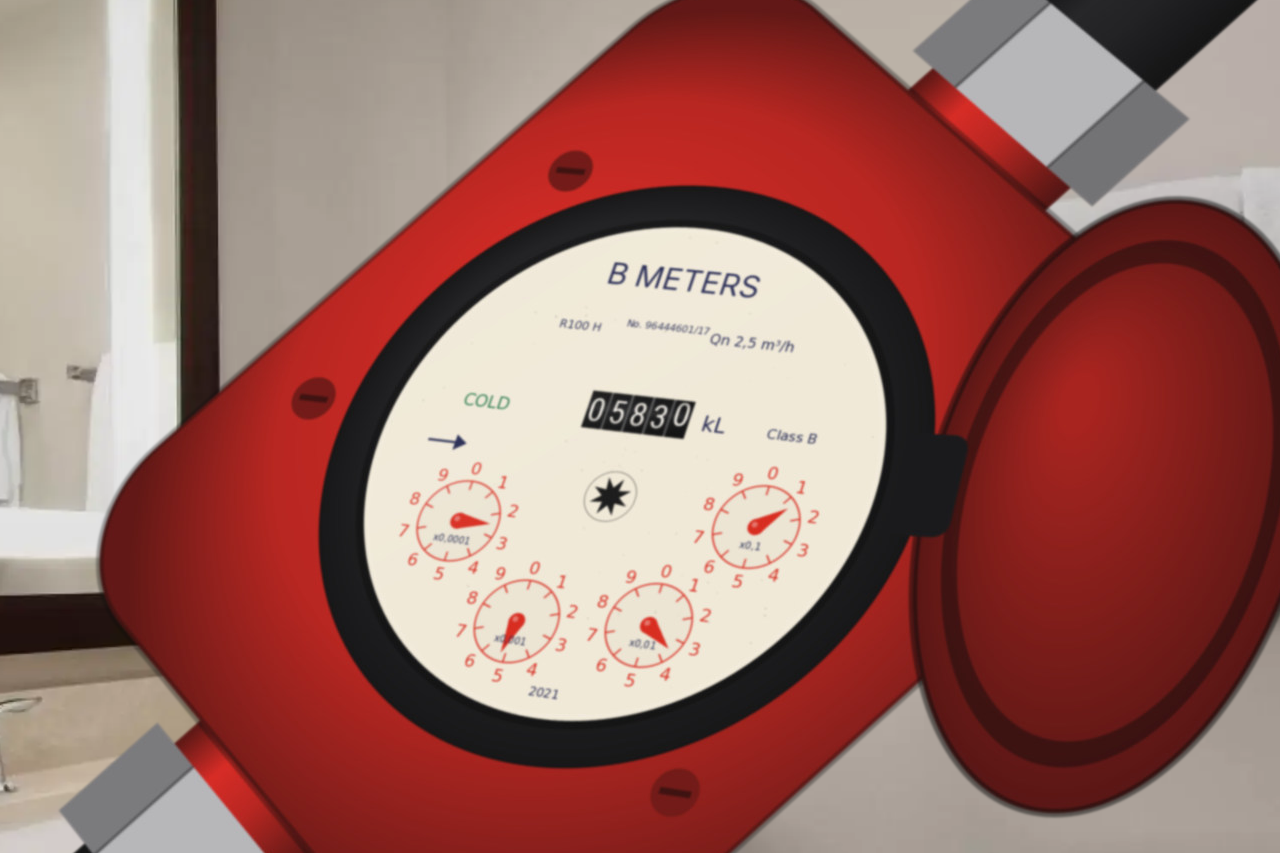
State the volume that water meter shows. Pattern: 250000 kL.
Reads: 5830.1352 kL
